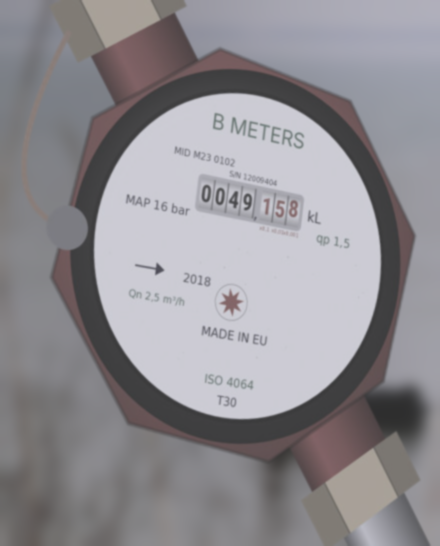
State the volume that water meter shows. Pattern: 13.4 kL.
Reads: 49.158 kL
